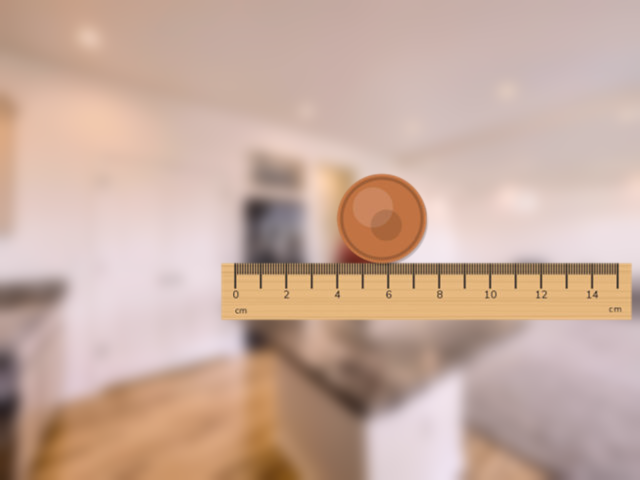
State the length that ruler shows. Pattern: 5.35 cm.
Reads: 3.5 cm
